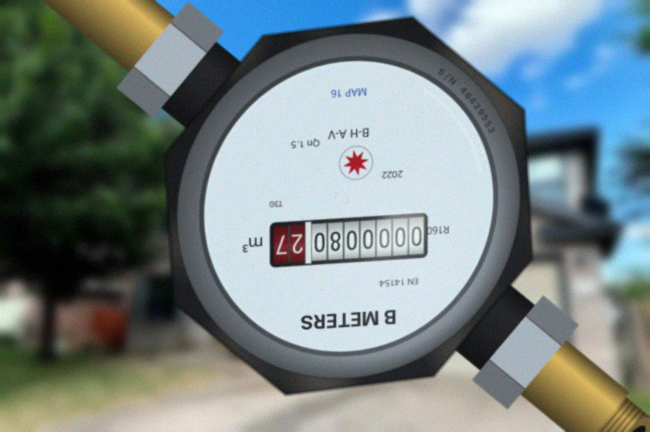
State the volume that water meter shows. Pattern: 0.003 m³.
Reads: 80.27 m³
